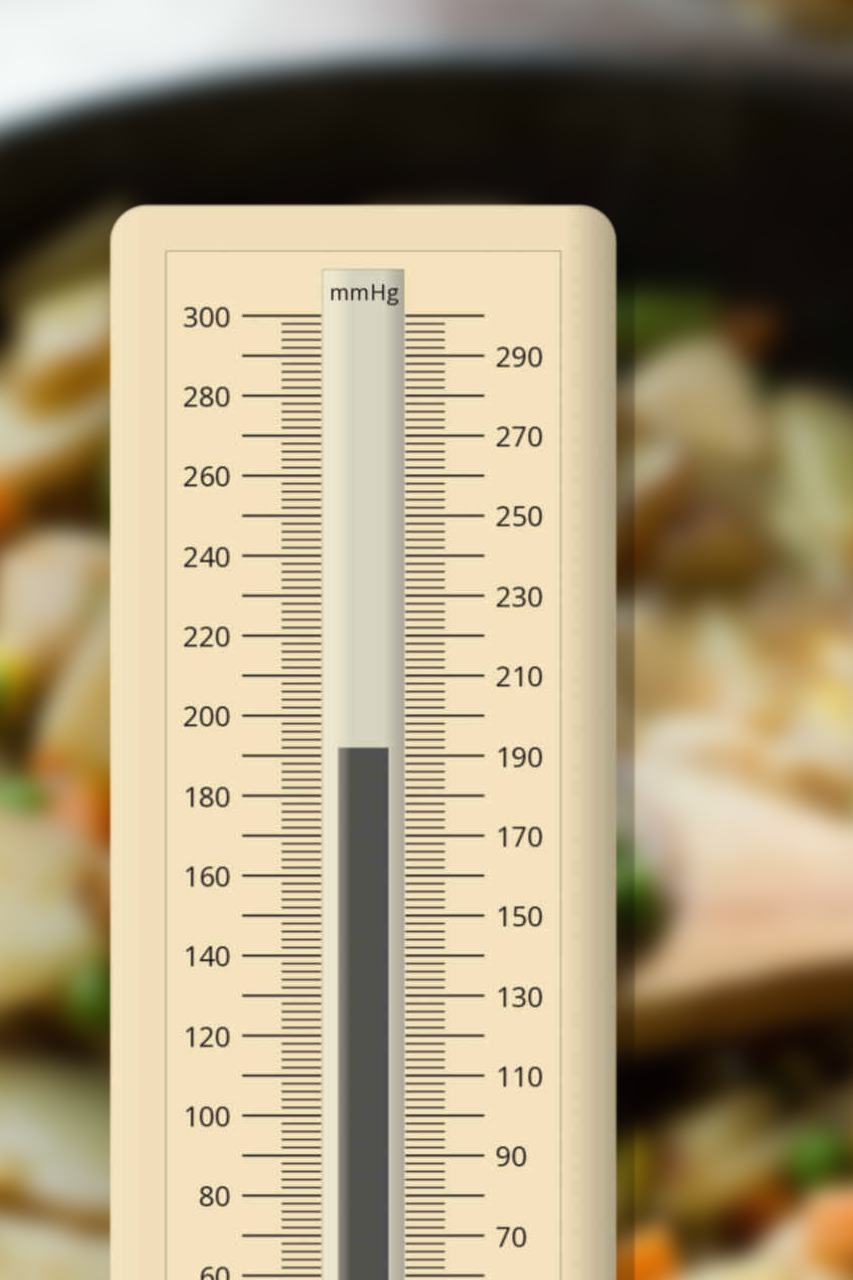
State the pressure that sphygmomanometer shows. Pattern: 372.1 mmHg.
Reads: 192 mmHg
